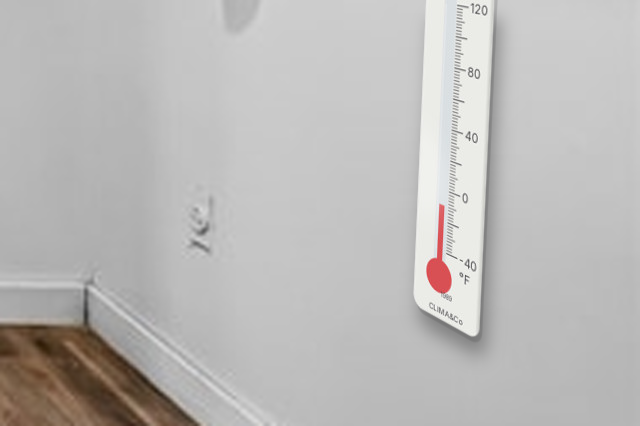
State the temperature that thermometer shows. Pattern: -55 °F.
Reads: -10 °F
